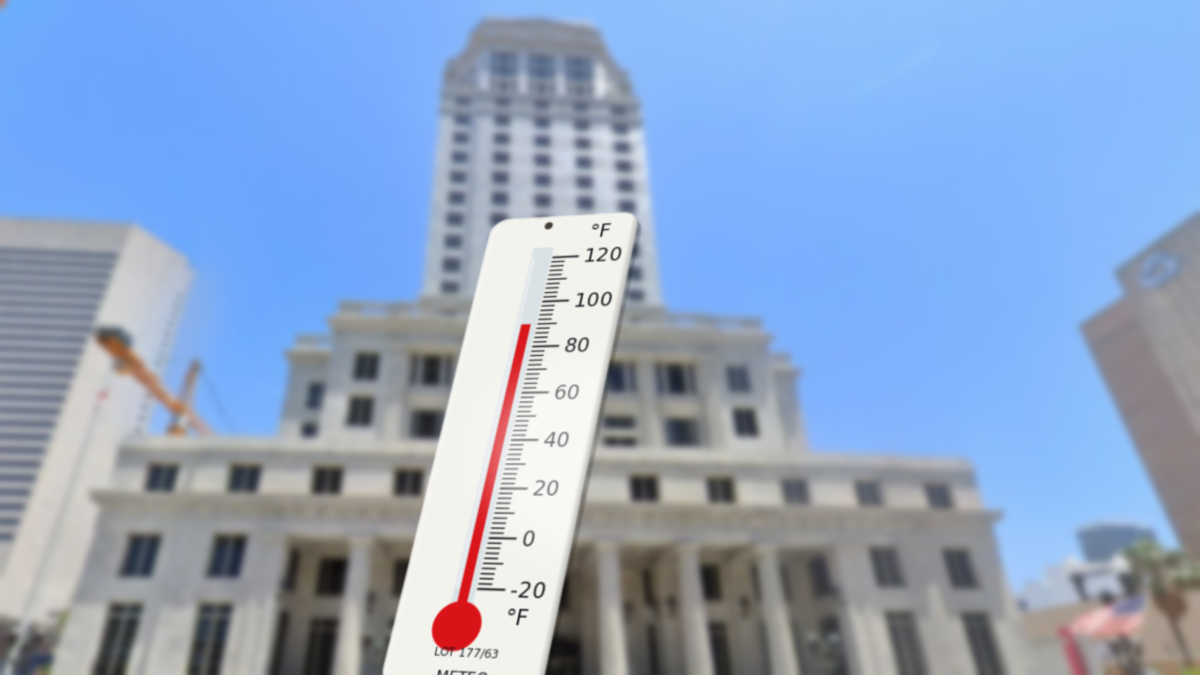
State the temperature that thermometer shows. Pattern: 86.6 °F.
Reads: 90 °F
